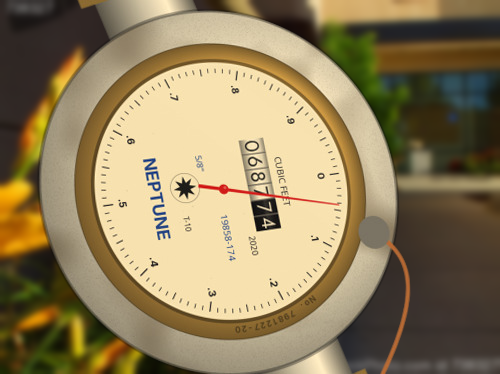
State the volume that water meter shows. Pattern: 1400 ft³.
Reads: 68774.04 ft³
